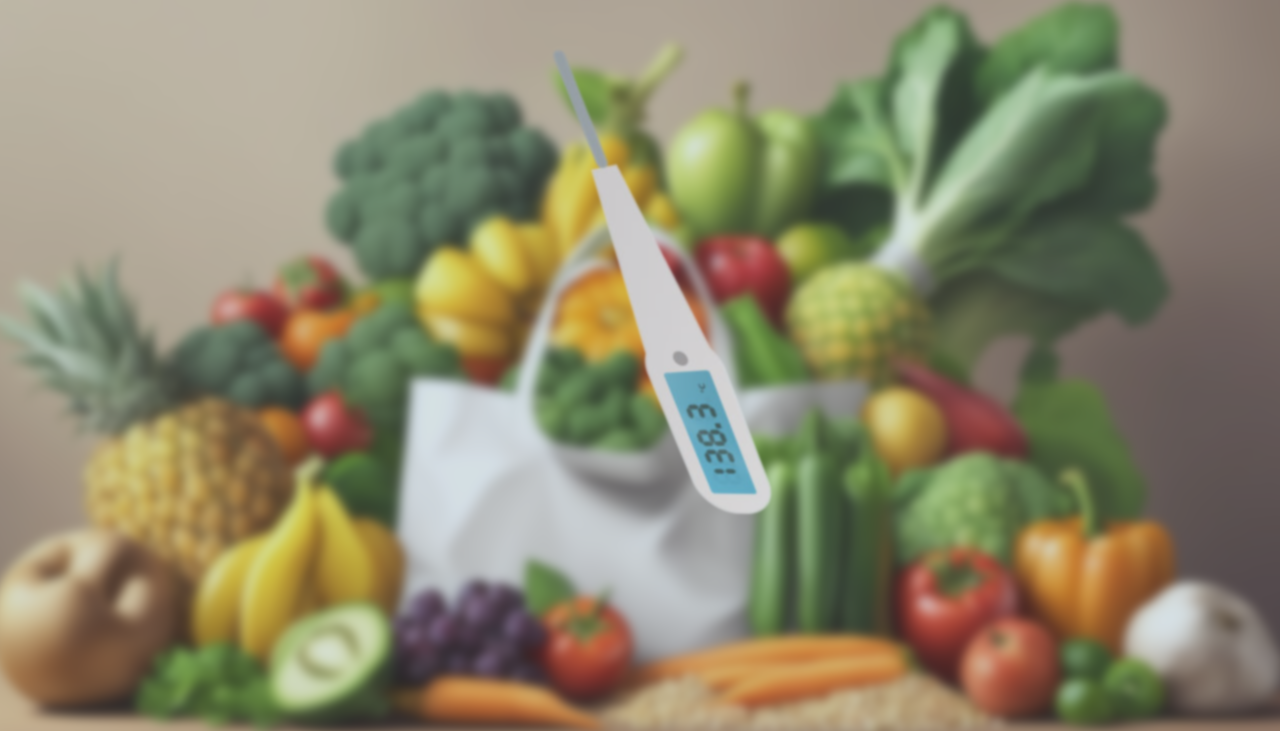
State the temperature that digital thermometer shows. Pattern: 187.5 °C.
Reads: 138.3 °C
